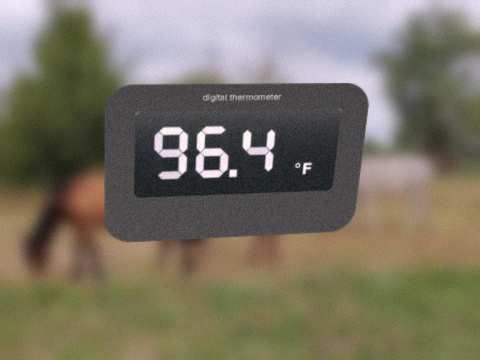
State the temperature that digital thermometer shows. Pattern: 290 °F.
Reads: 96.4 °F
